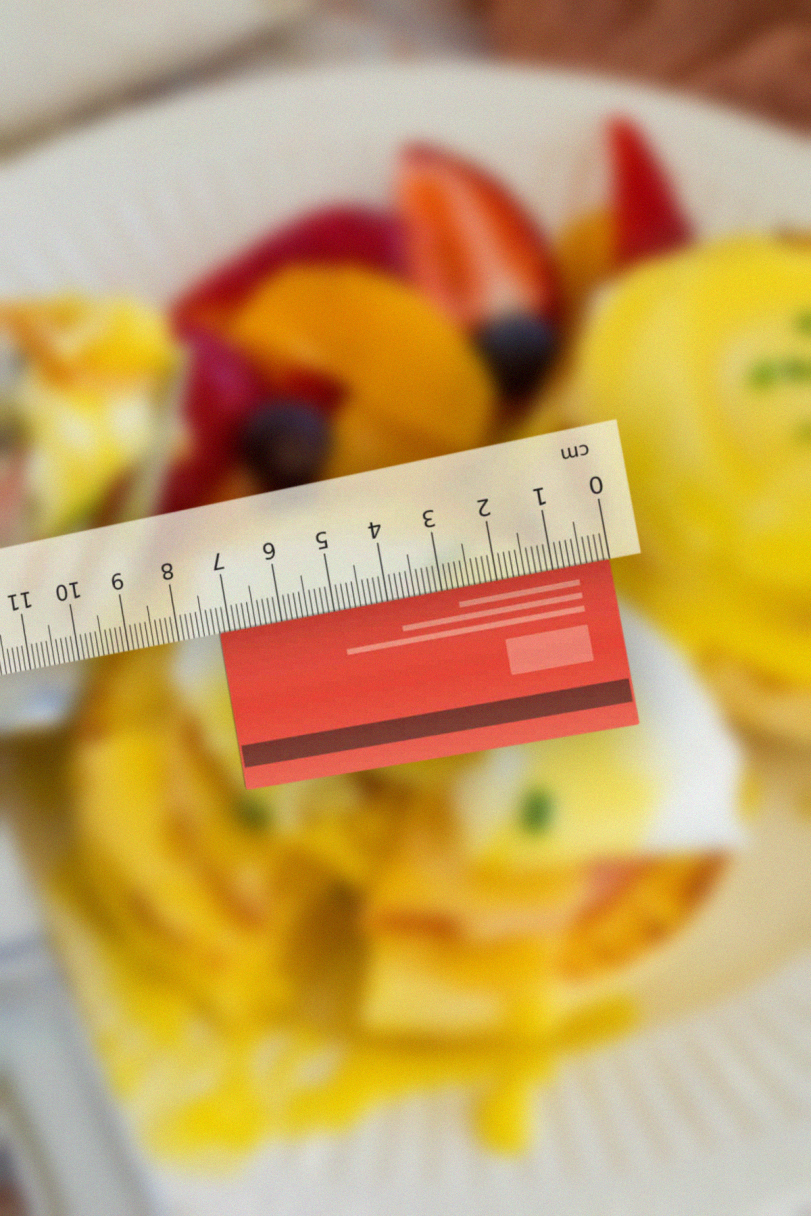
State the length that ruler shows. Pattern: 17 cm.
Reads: 7.2 cm
